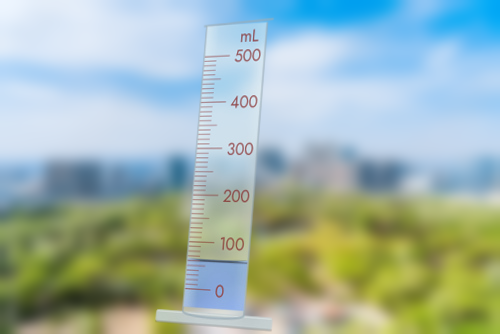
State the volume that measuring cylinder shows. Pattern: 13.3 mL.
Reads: 60 mL
